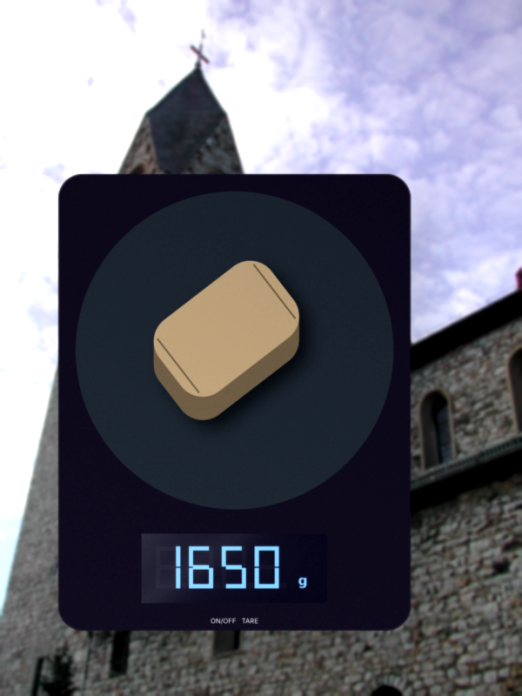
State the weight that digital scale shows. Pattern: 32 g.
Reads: 1650 g
